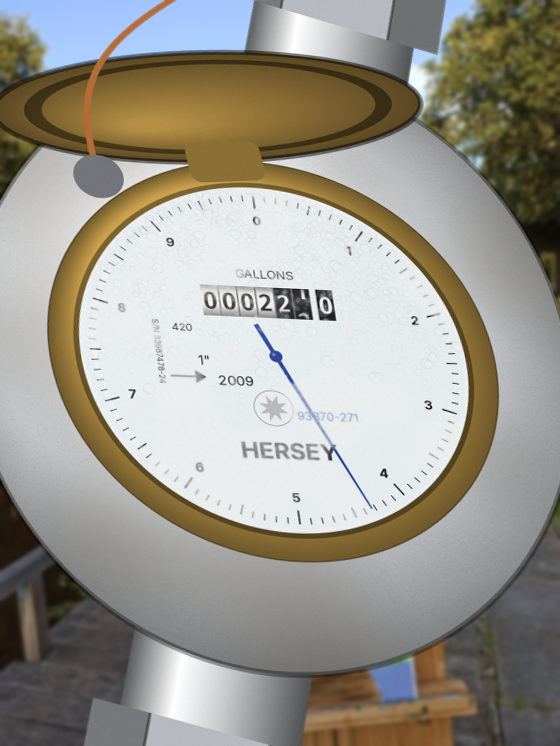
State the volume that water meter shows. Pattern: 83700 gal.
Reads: 2214.3 gal
